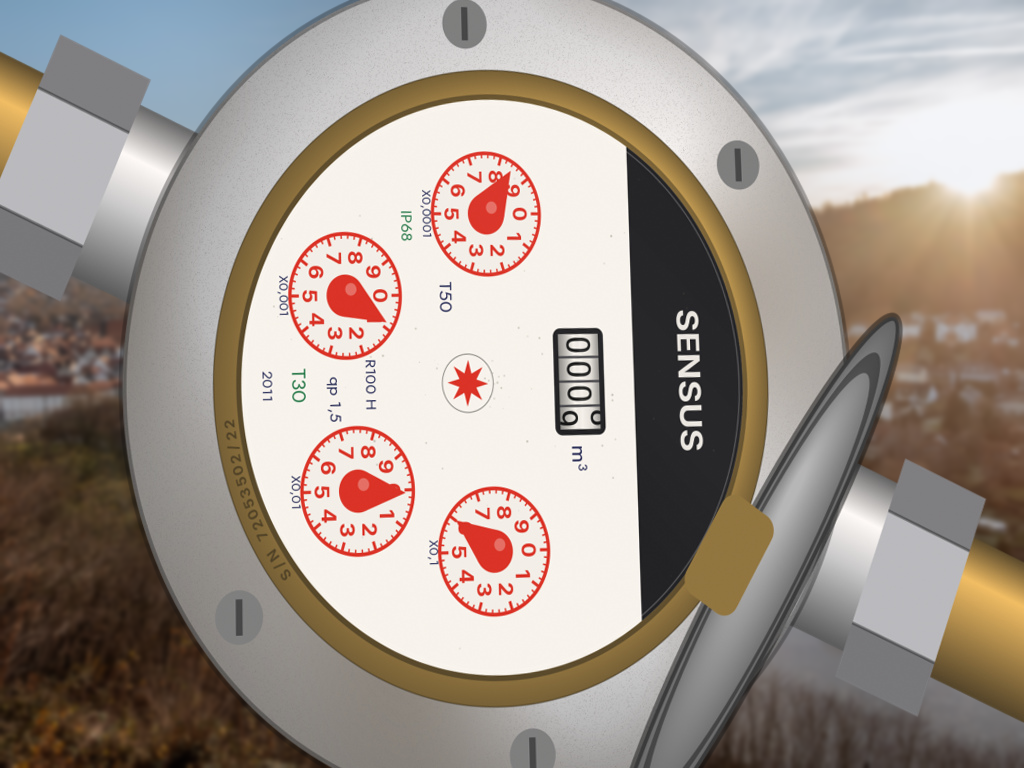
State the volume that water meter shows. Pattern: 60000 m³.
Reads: 8.6008 m³
